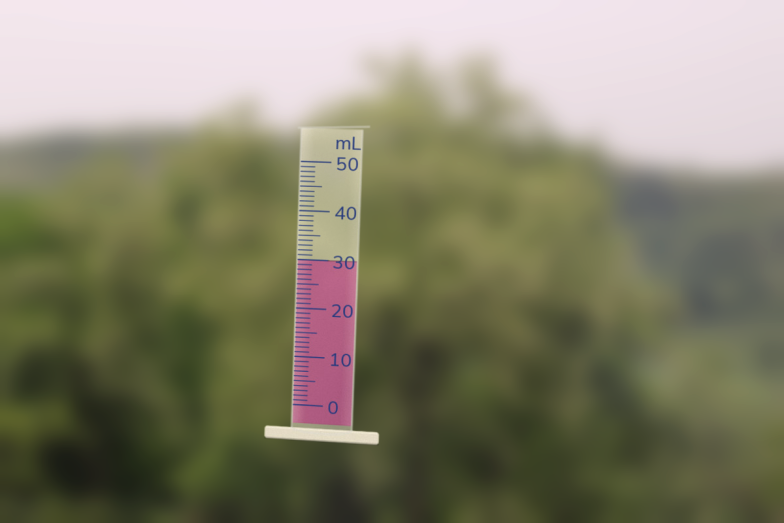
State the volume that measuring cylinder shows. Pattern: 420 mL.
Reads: 30 mL
